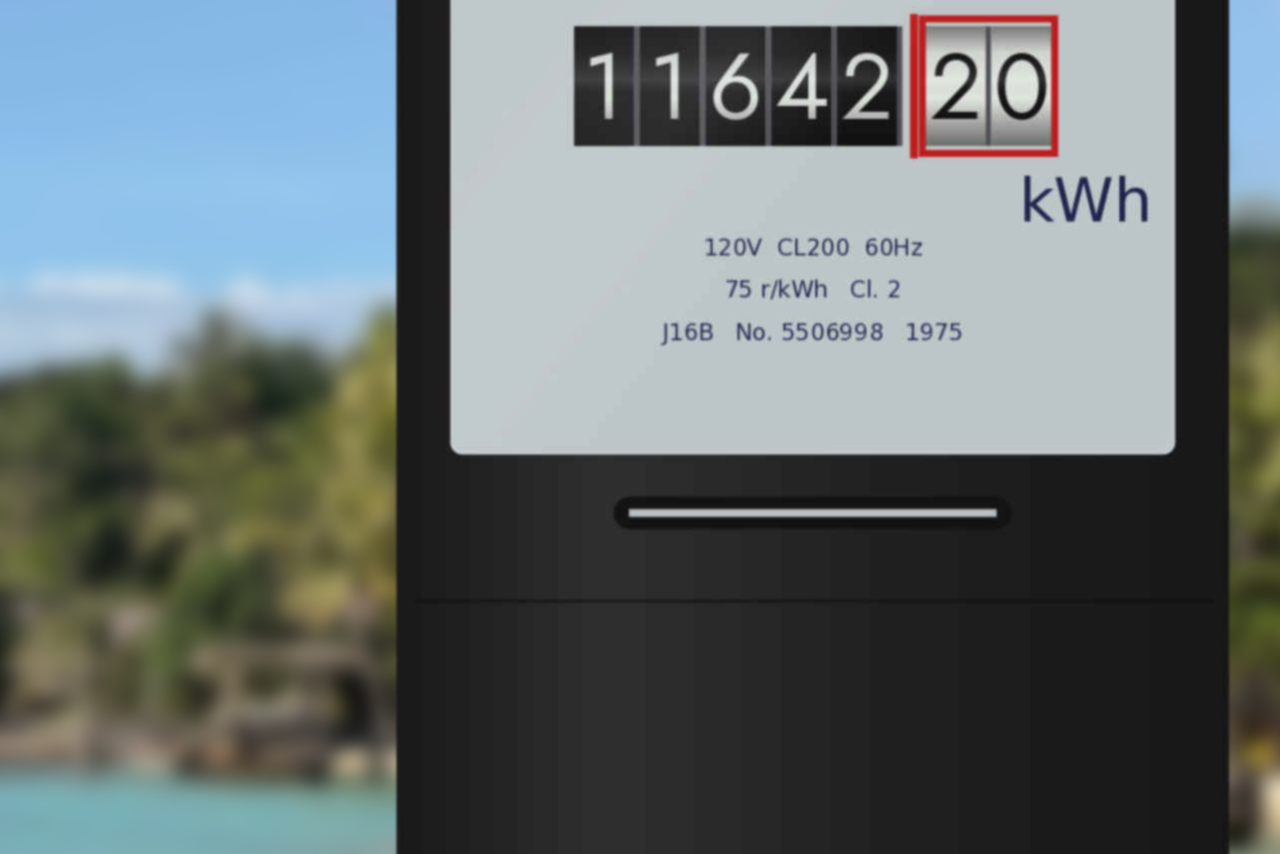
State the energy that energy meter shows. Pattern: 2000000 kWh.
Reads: 11642.20 kWh
